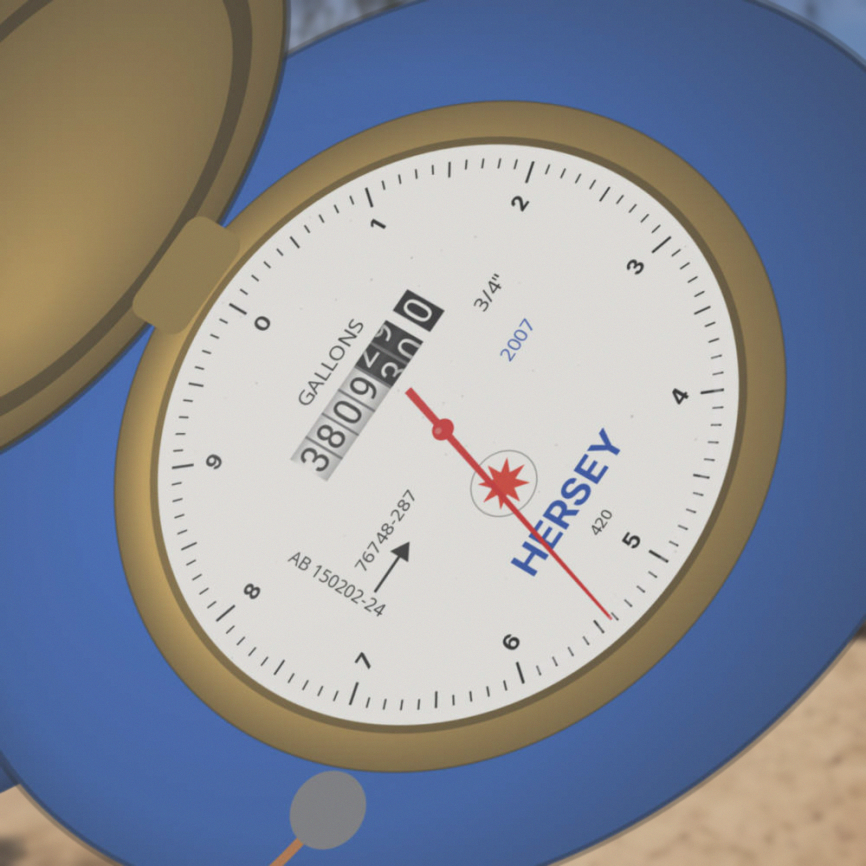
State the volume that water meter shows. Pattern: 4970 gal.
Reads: 3809295.4 gal
